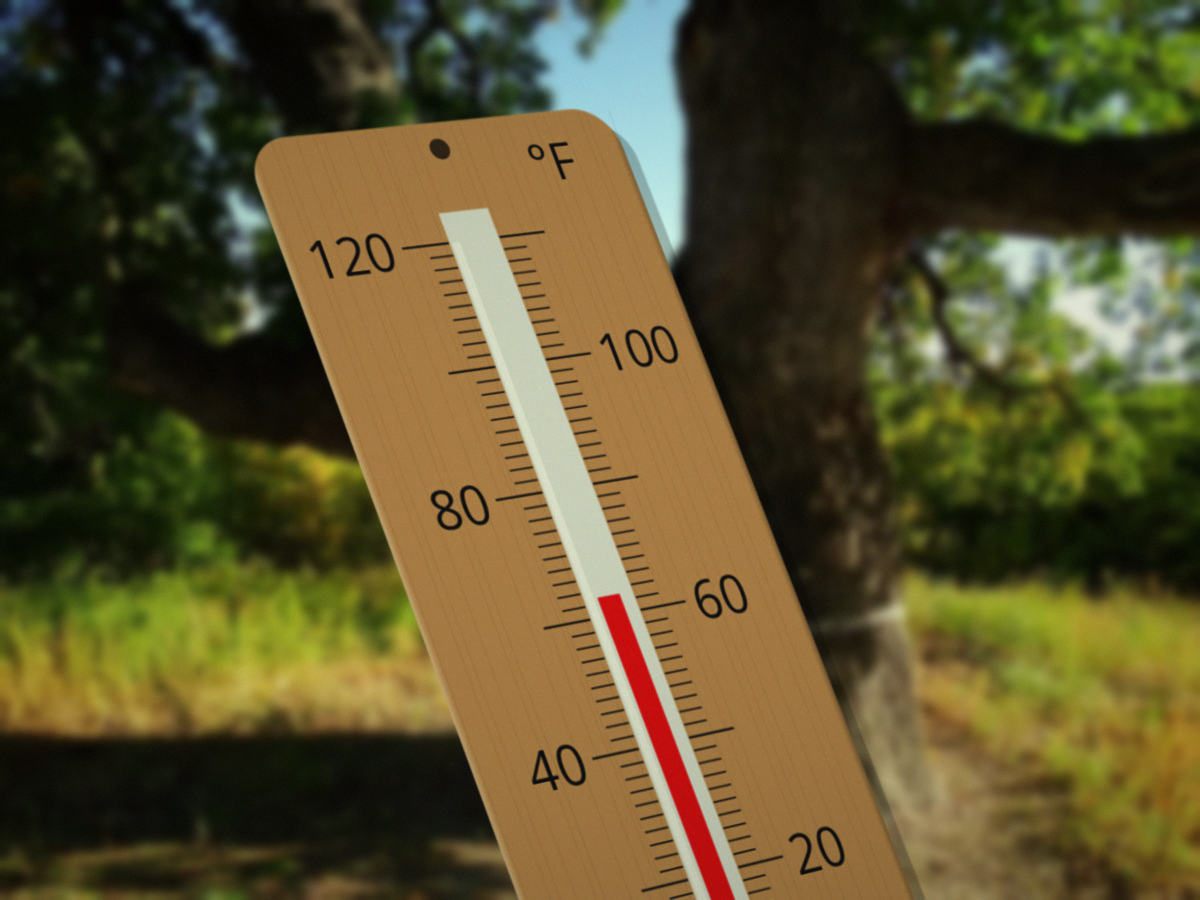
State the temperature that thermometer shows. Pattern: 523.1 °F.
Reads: 63 °F
